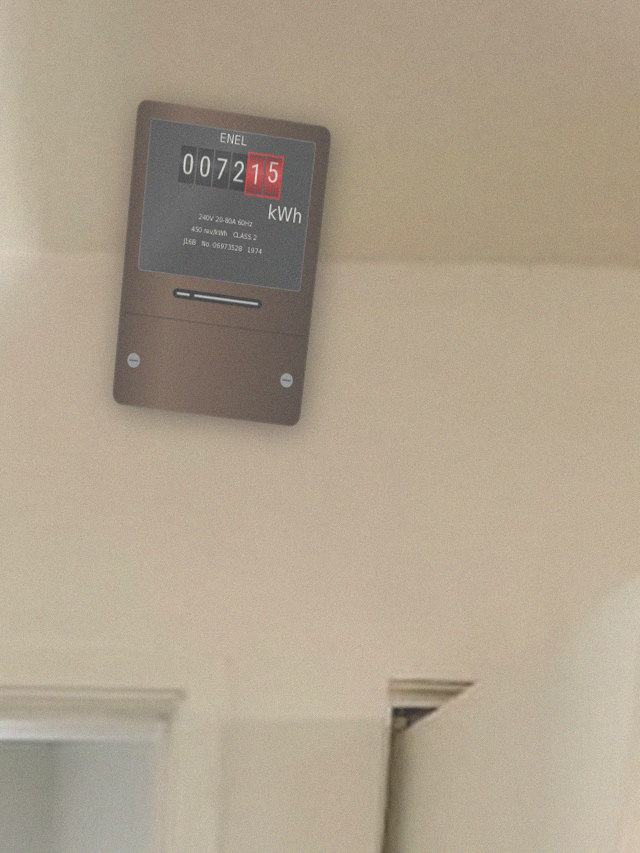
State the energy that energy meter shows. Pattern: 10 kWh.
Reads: 72.15 kWh
